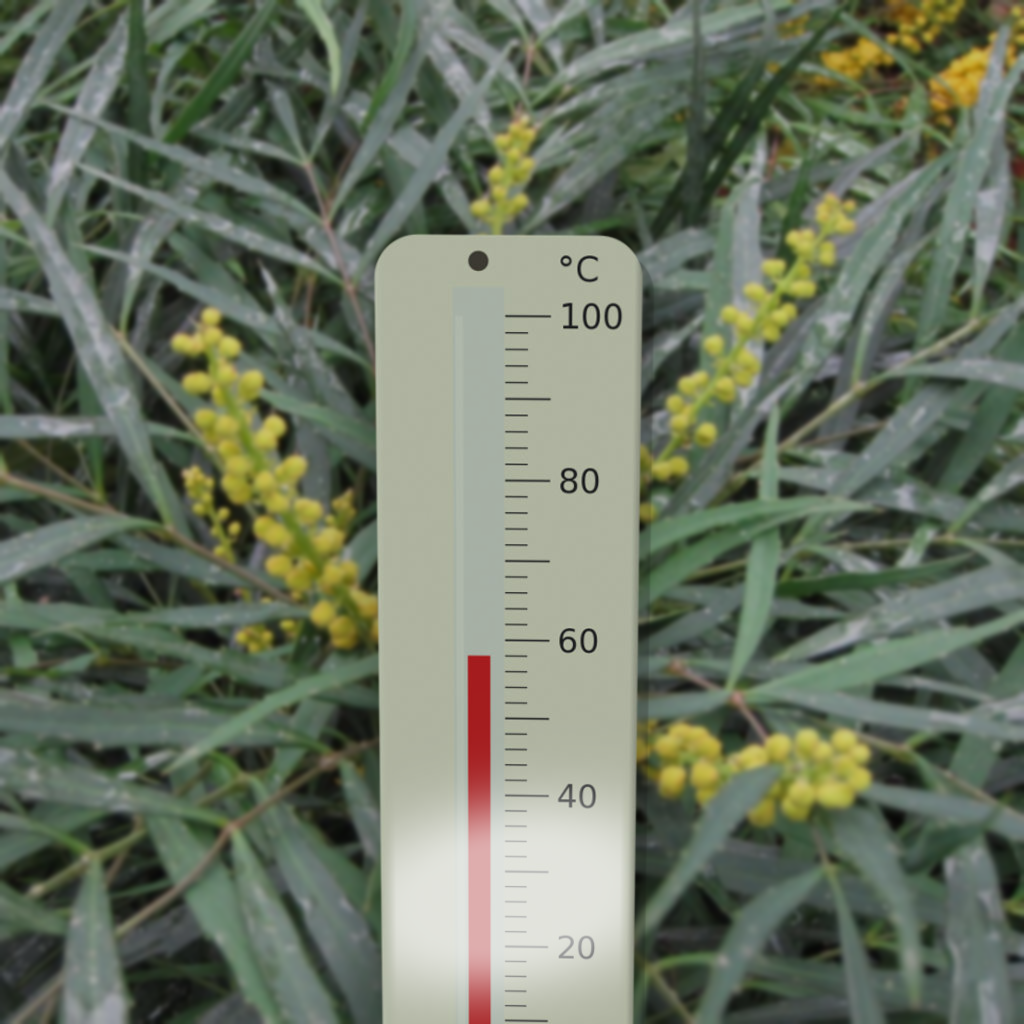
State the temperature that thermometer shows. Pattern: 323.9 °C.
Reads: 58 °C
